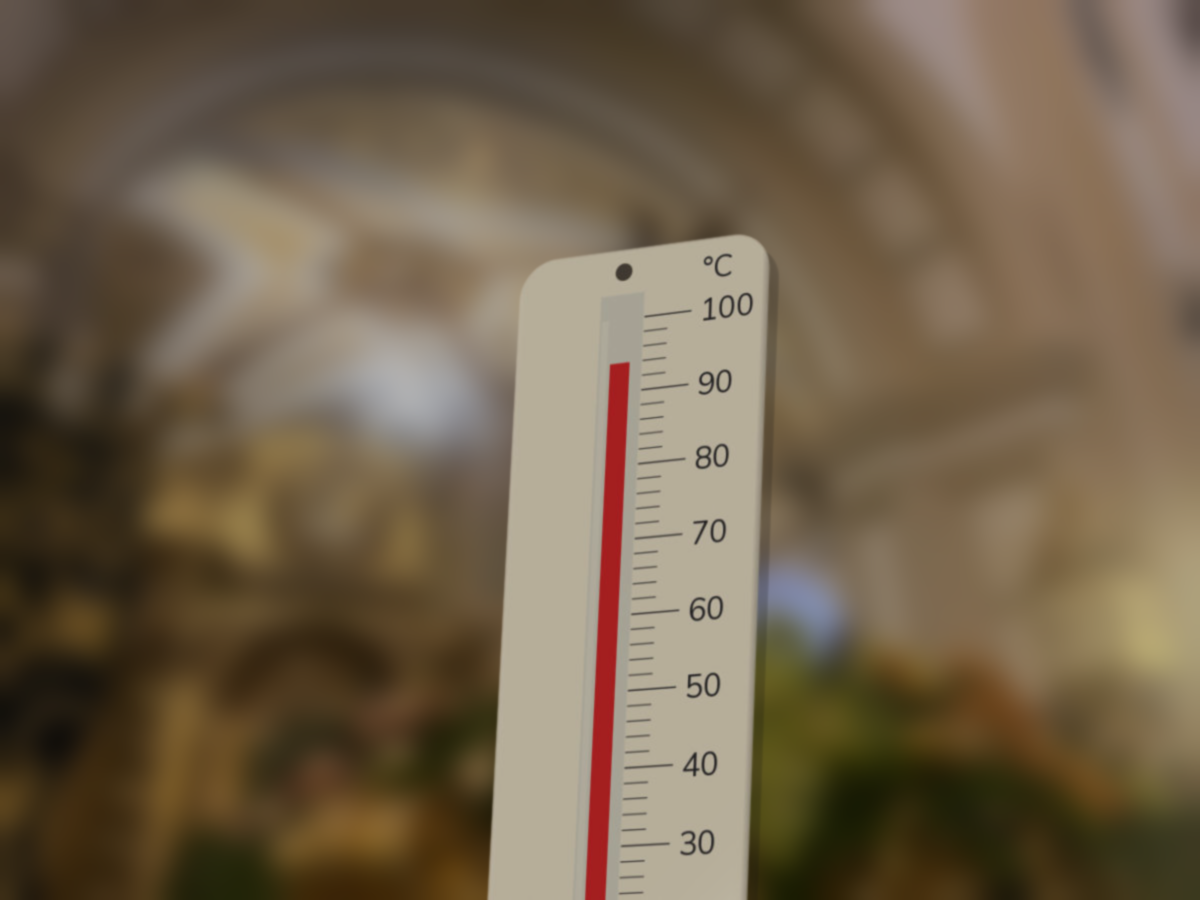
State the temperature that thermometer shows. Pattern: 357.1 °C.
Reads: 94 °C
